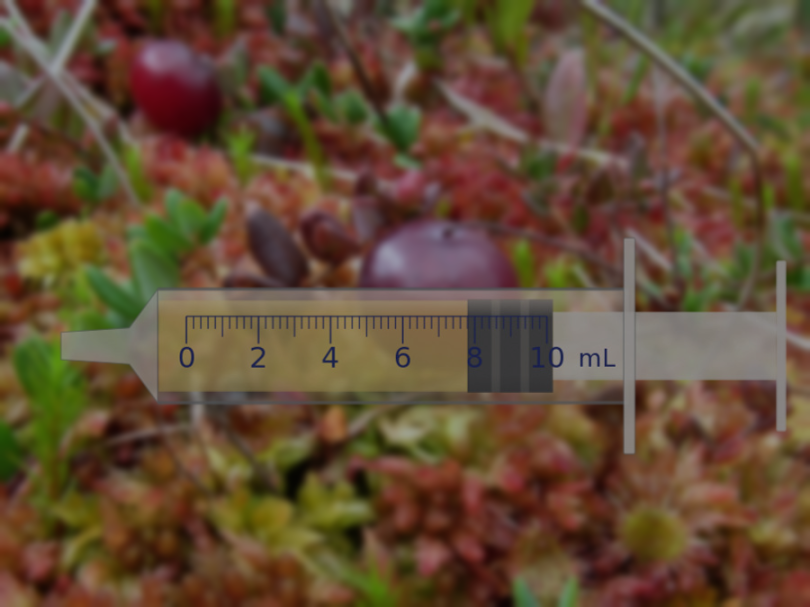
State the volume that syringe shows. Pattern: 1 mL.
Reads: 7.8 mL
